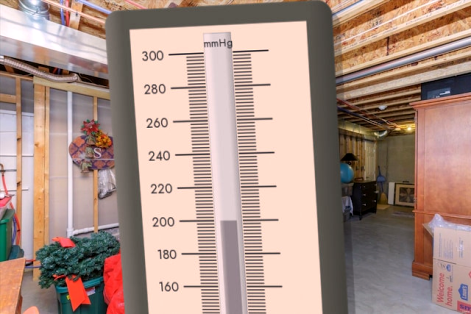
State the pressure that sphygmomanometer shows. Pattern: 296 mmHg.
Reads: 200 mmHg
